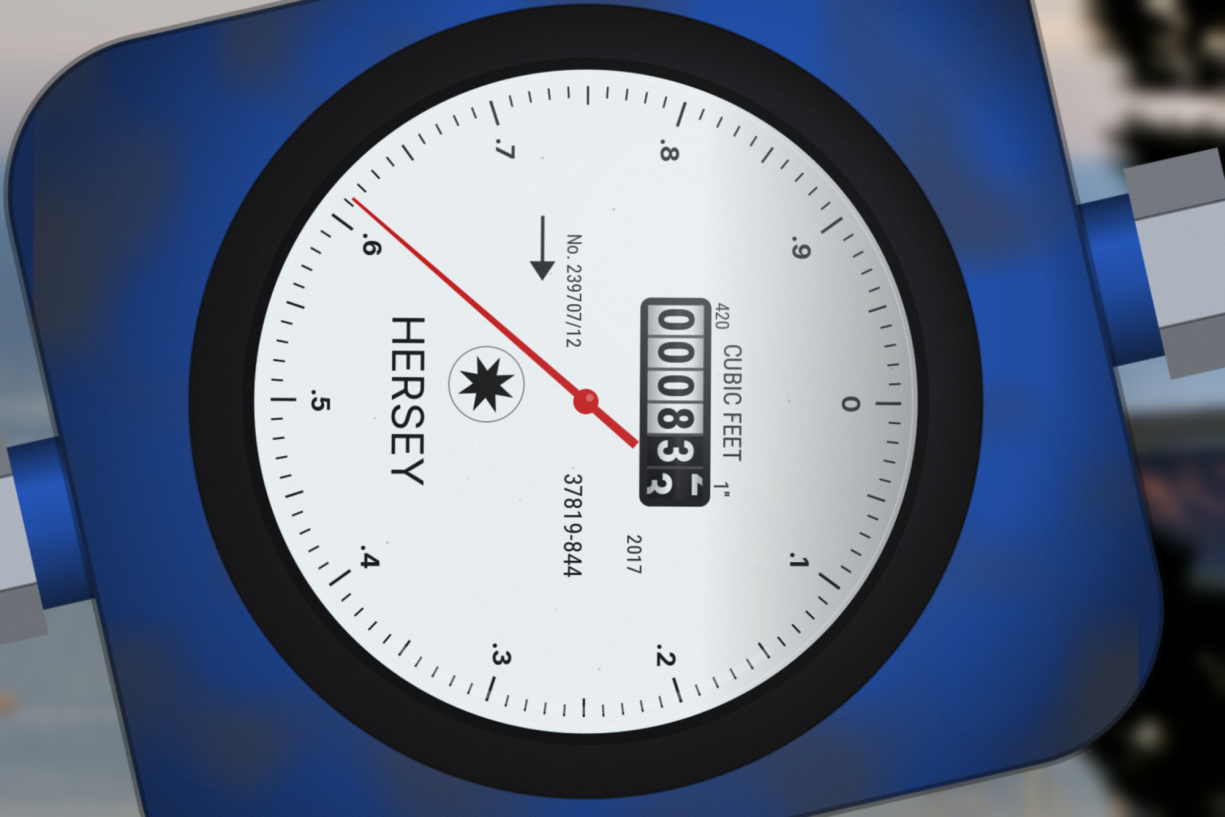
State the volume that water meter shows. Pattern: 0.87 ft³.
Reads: 832.61 ft³
